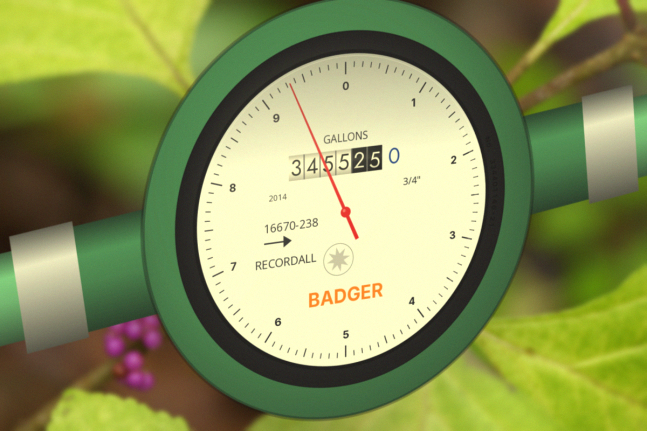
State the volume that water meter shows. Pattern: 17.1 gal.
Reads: 3455249.3 gal
